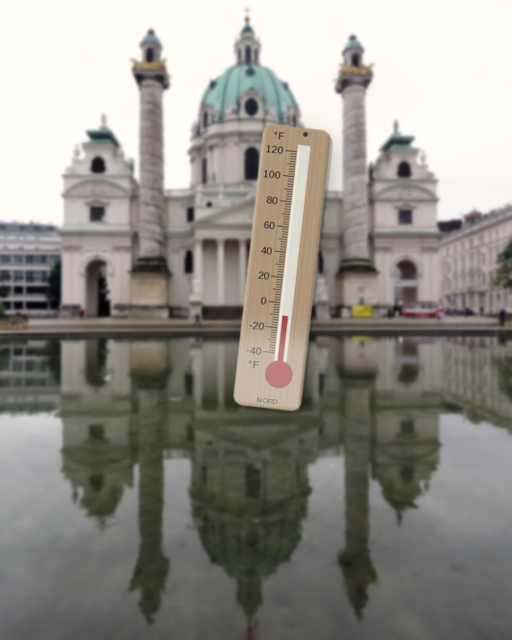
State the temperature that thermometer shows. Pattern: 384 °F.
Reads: -10 °F
